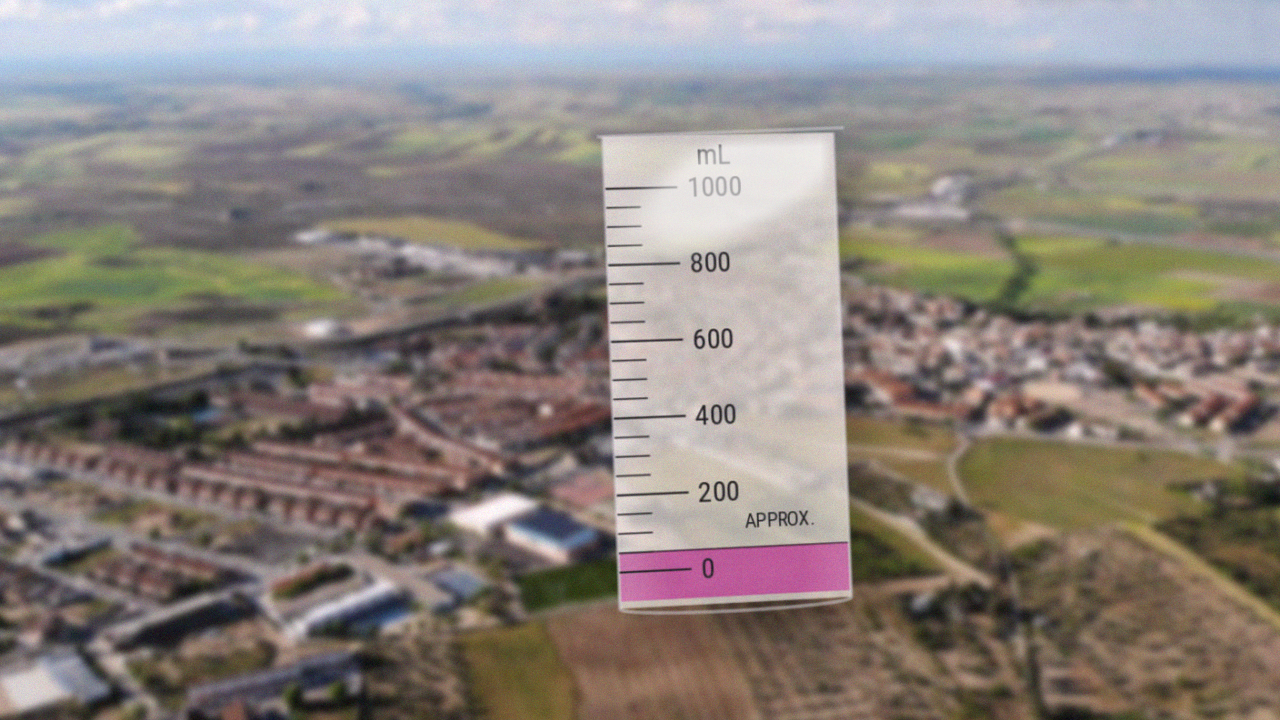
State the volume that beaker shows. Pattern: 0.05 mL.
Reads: 50 mL
